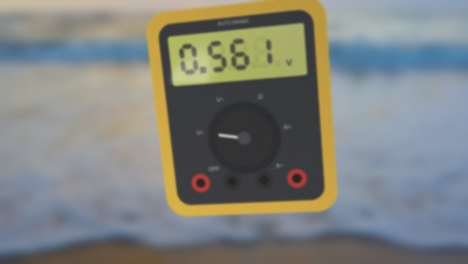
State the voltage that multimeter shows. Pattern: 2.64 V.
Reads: 0.561 V
